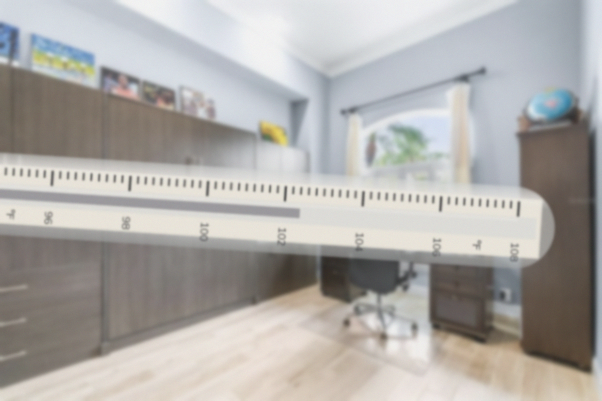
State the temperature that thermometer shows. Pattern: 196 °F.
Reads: 102.4 °F
